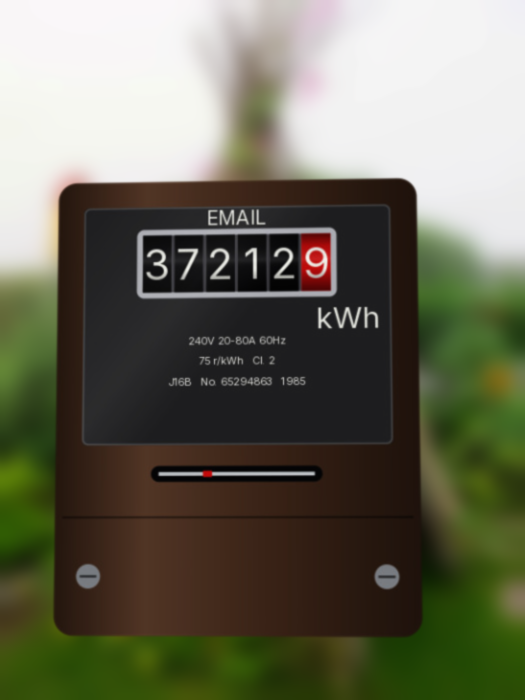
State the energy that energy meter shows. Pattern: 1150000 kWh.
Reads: 37212.9 kWh
